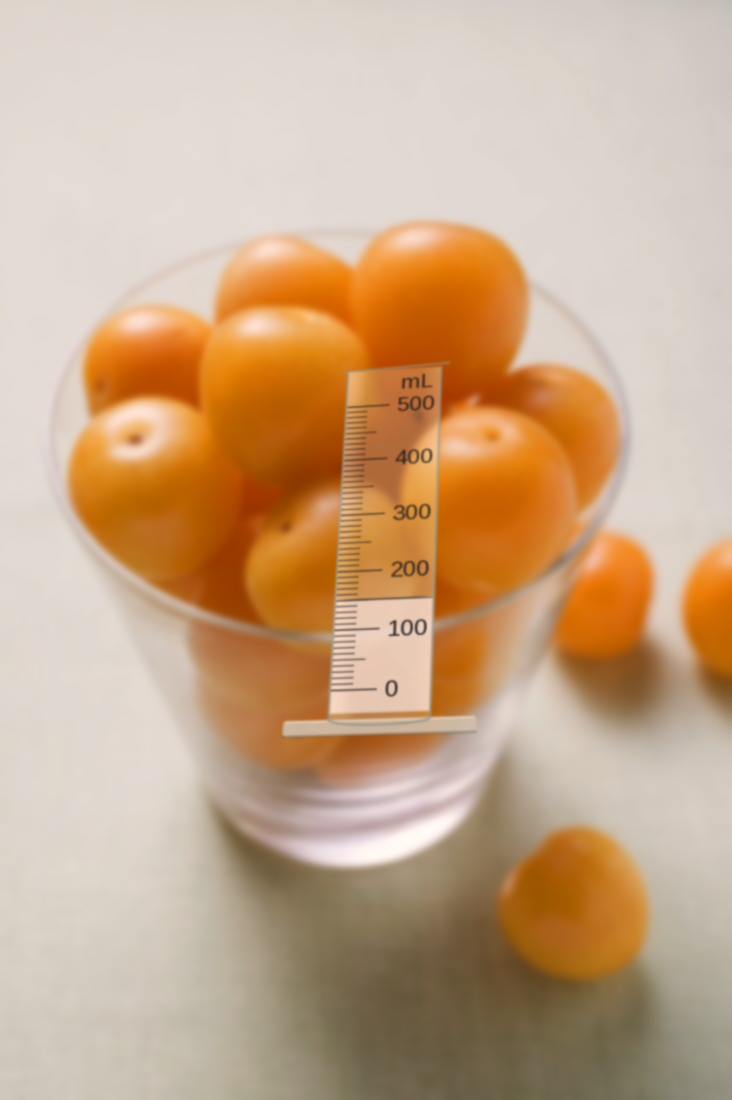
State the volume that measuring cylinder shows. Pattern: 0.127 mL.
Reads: 150 mL
